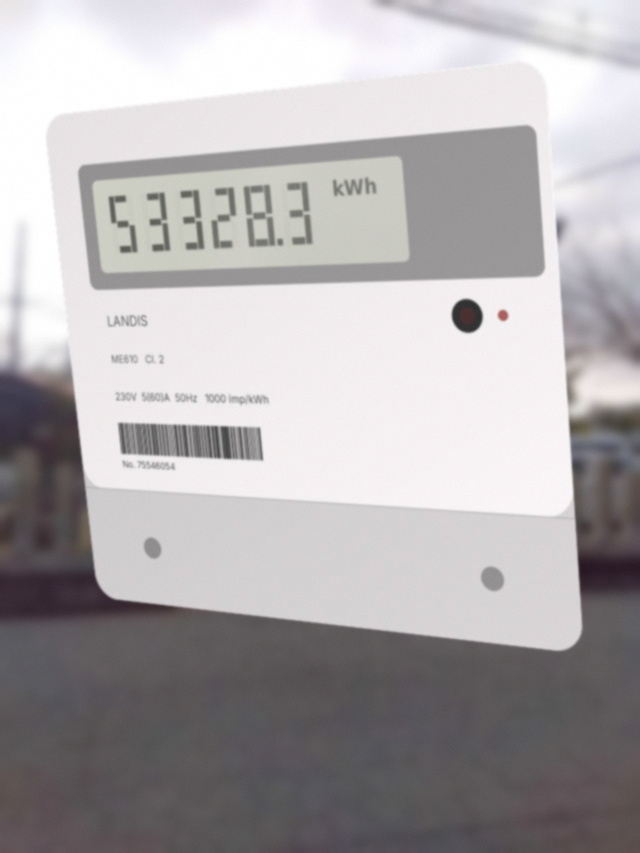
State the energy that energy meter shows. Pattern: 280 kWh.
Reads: 53328.3 kWh
